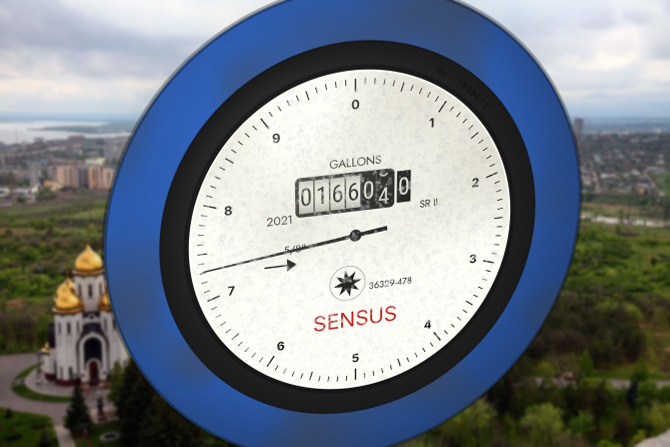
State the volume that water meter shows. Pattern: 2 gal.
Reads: 166037.3 gal
